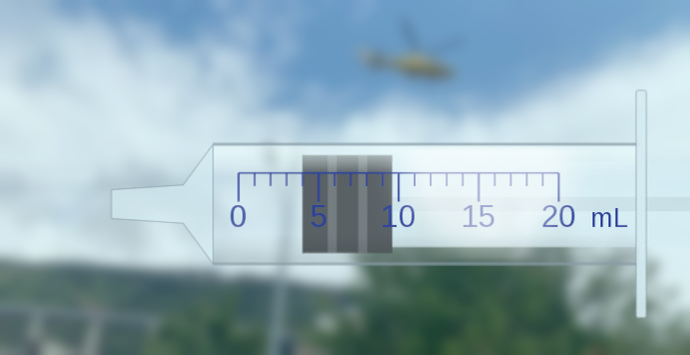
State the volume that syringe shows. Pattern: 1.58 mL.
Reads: 4 mL
